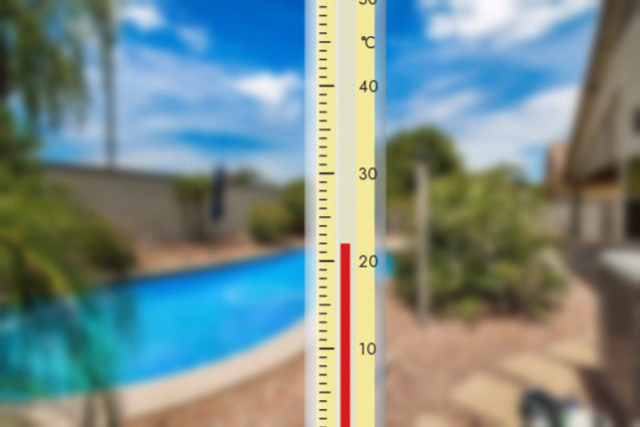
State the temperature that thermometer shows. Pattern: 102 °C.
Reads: 22 °C
